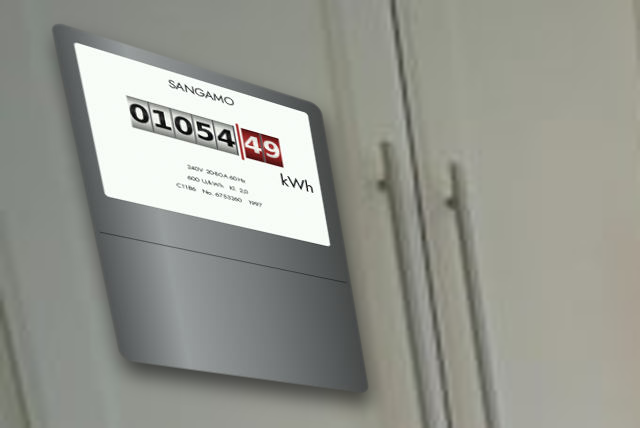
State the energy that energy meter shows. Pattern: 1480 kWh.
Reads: 1054.49 kWh
